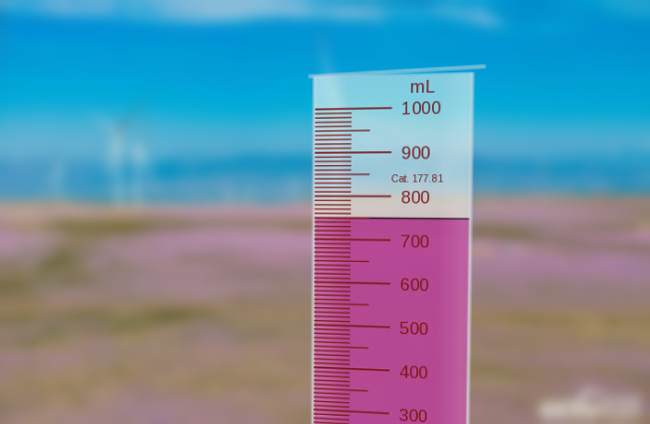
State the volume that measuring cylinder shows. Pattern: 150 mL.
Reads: 750 mL
